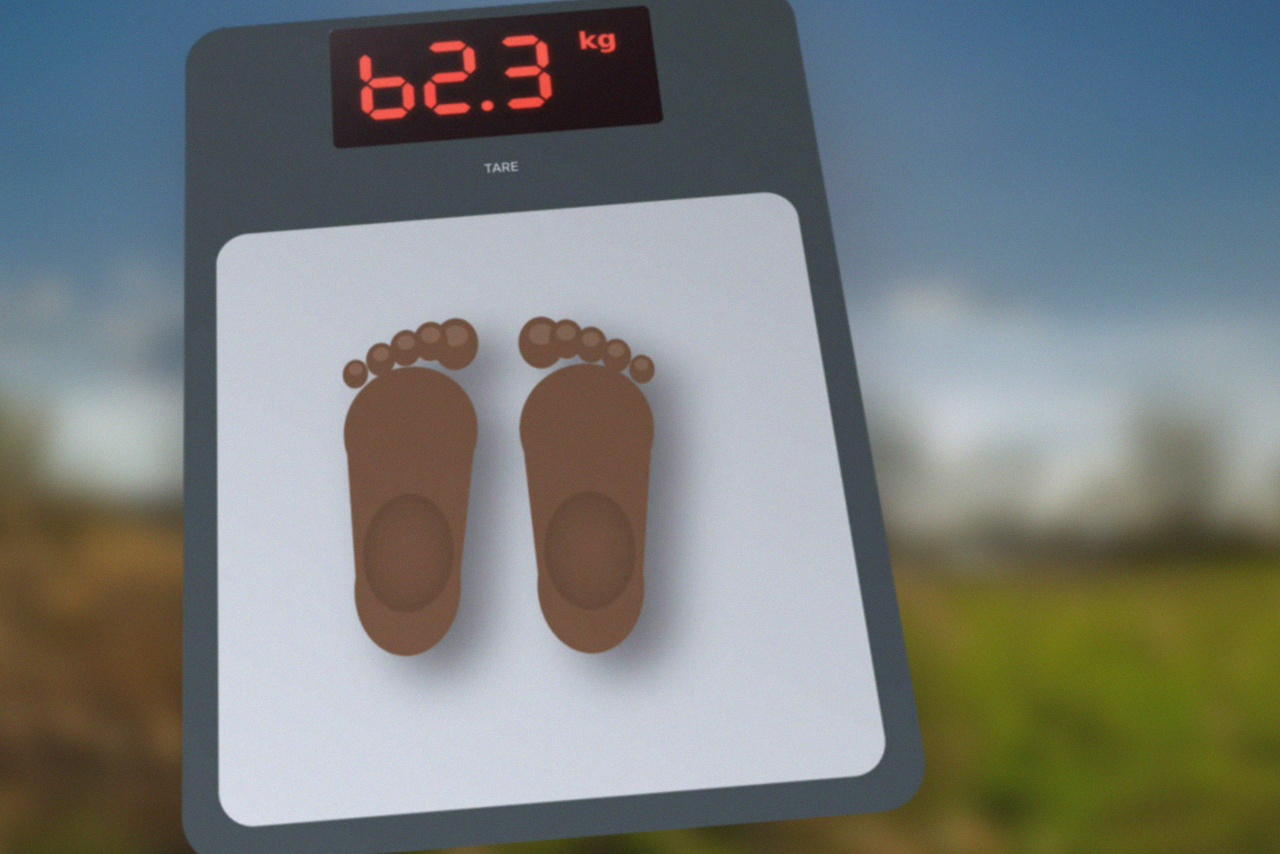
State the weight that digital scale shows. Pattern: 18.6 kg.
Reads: 62.3 kg
